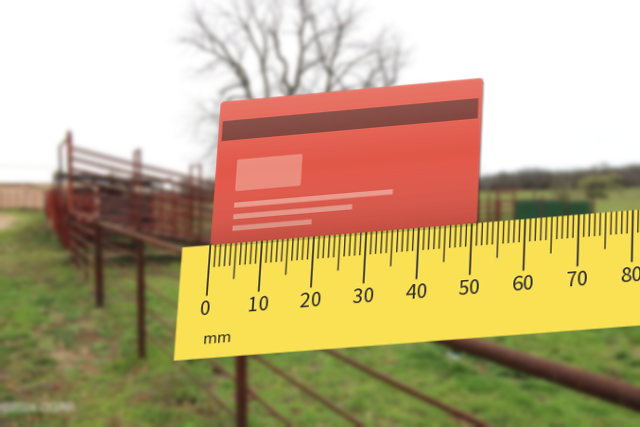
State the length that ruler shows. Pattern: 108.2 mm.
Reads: 51 mm
